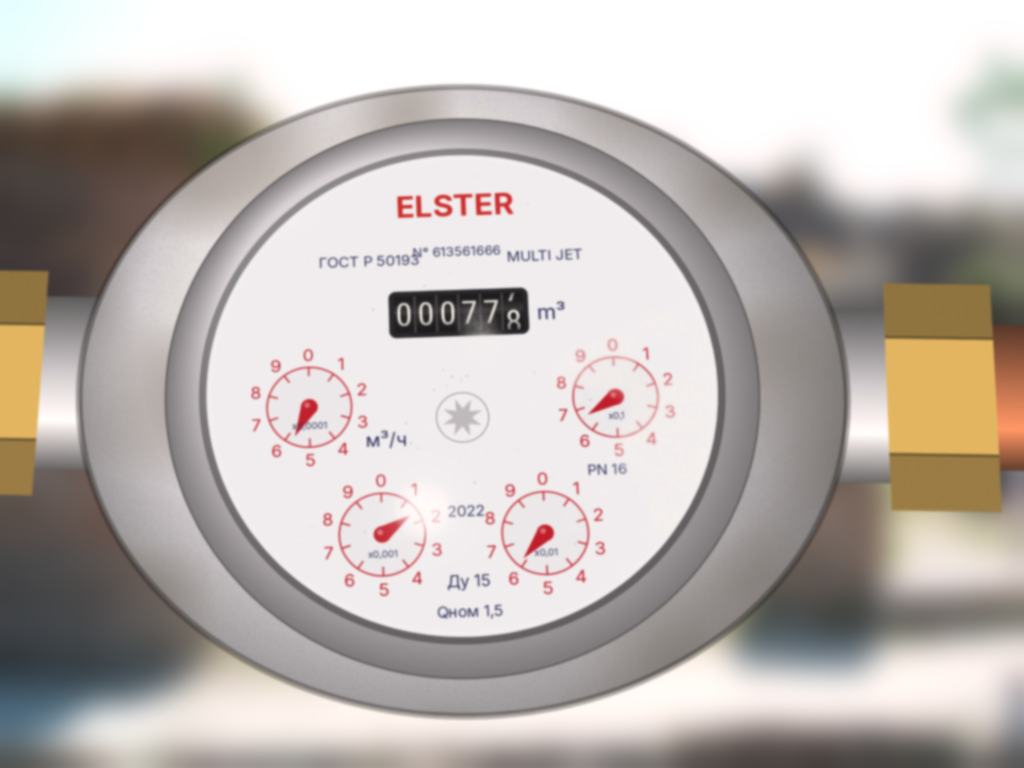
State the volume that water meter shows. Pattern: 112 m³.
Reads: 777.6615 m³
